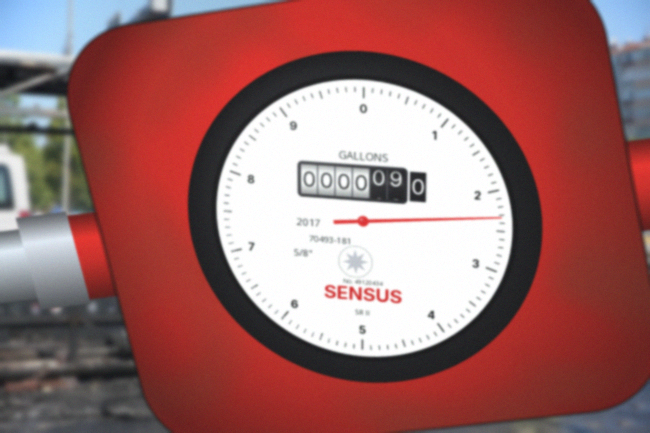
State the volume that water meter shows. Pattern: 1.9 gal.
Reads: 92.3 gal
